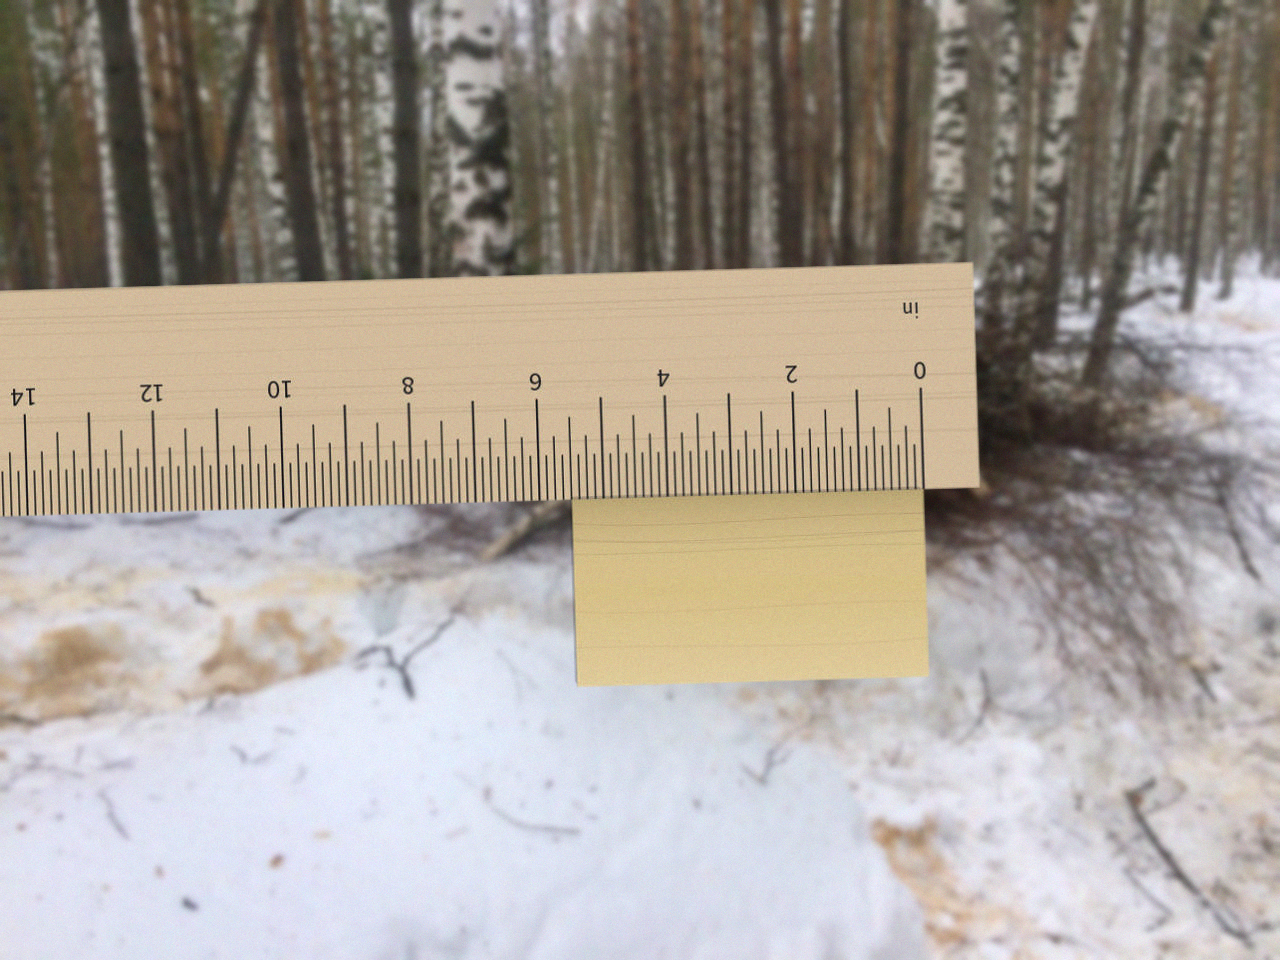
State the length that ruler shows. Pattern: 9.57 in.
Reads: 5.5 in
